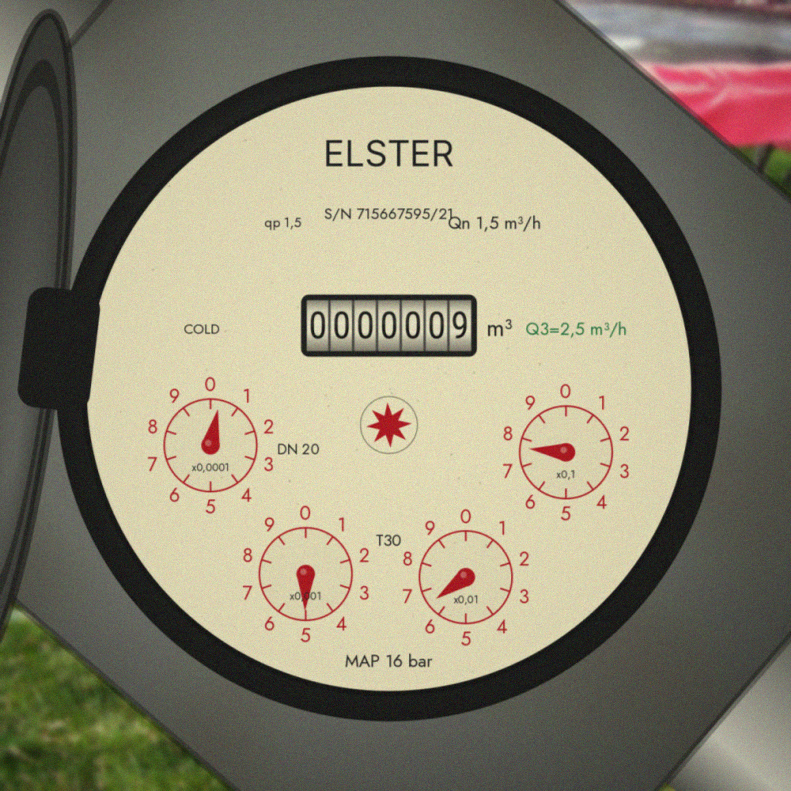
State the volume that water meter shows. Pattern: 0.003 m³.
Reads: 9.7650 m³
